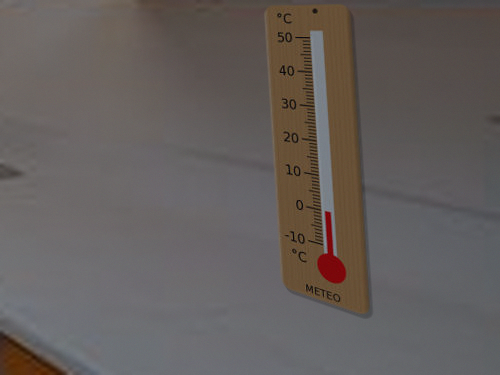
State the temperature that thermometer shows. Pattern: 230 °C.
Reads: 0 °C
